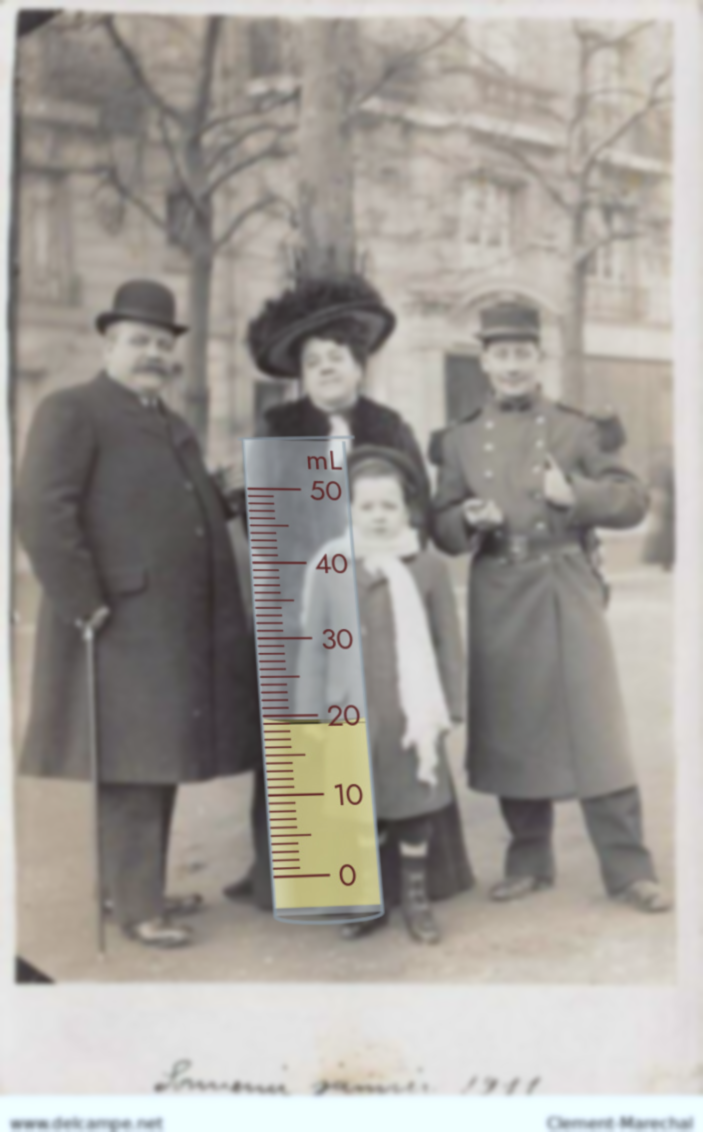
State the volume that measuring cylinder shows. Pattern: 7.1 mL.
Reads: 19 mL
